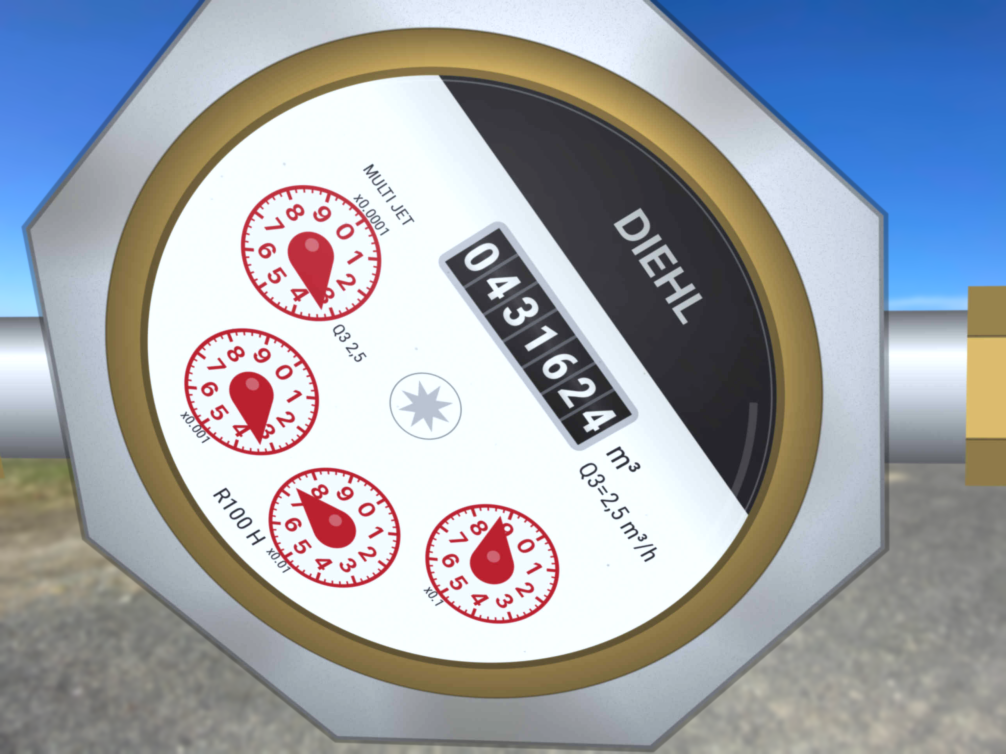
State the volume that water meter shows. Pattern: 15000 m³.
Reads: 431624.8733 m³
